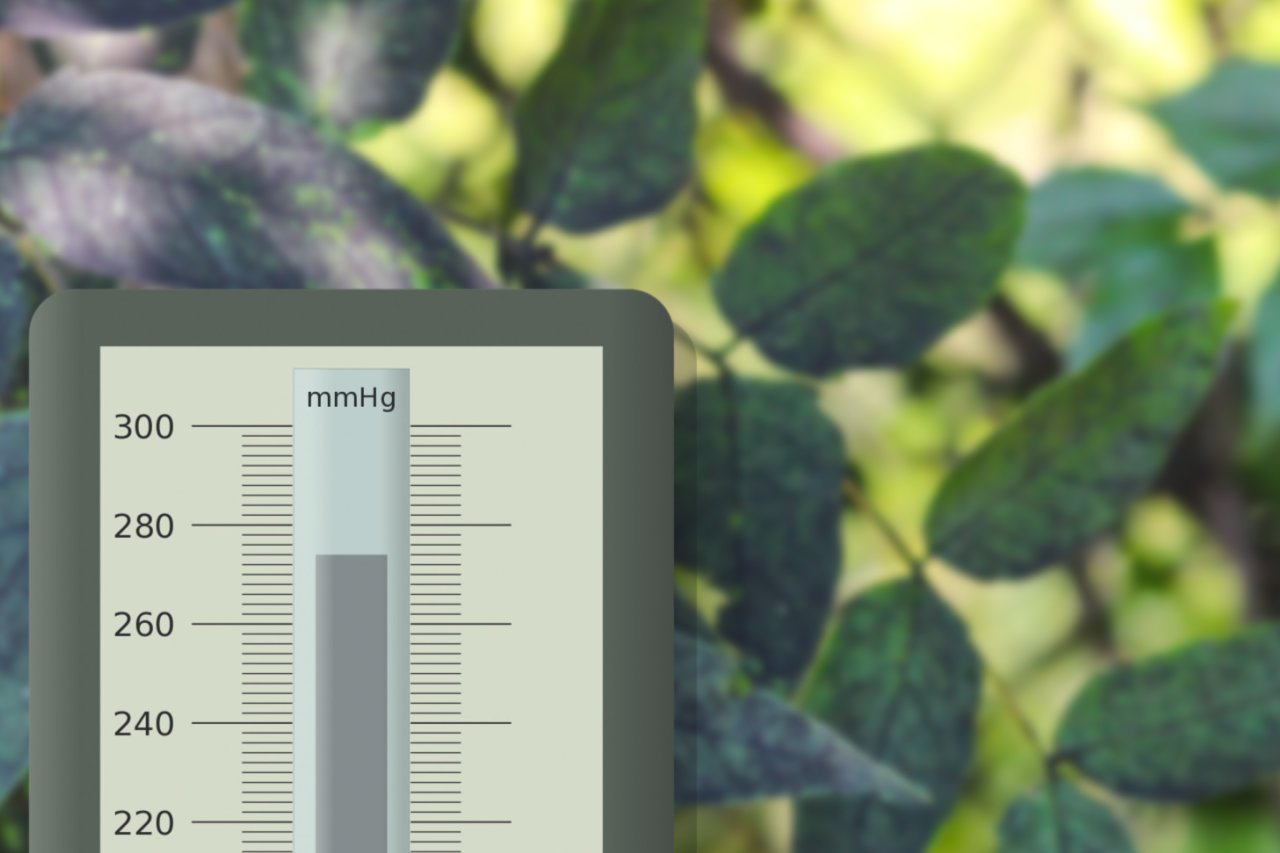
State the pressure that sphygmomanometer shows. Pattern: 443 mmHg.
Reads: 274 mmHg
